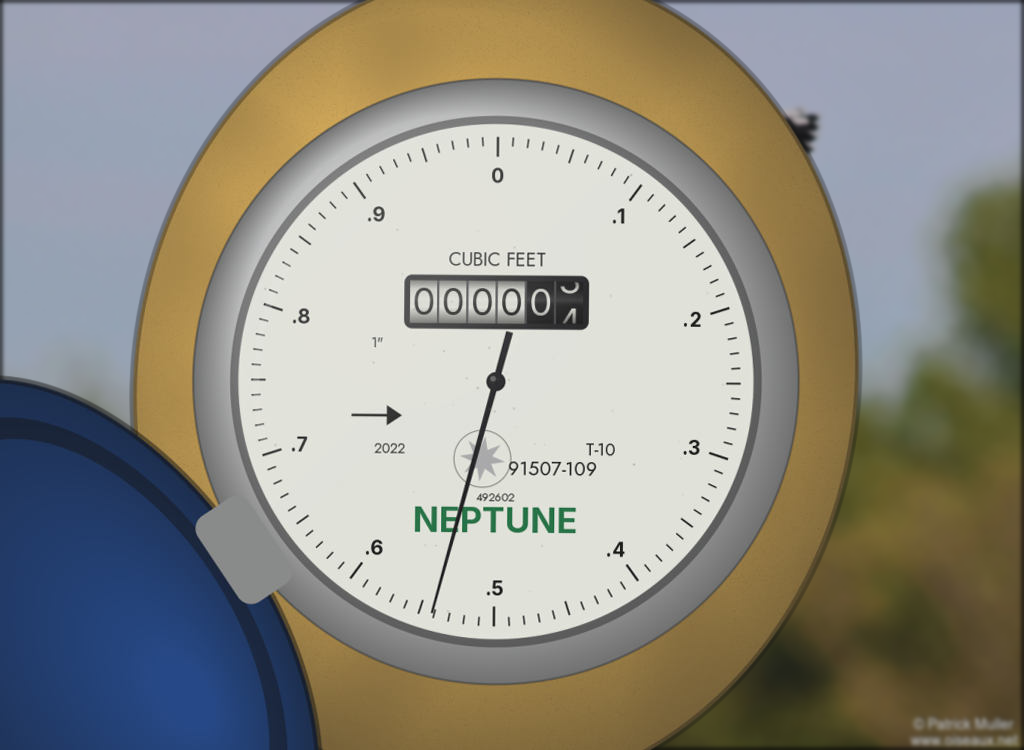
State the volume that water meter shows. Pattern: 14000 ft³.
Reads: 3.54 ft³
